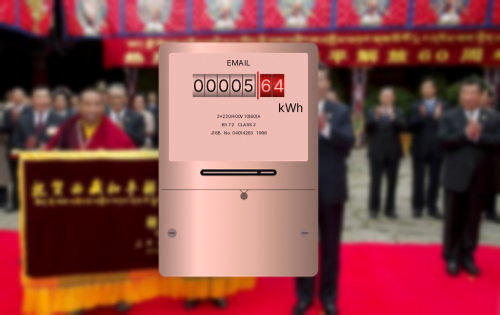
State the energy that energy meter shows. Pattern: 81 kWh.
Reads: 5.64 kWh
